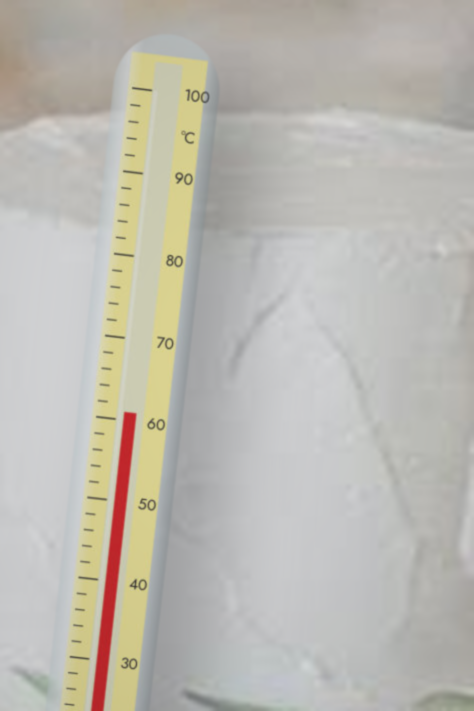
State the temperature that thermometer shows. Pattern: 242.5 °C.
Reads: 61 °C
